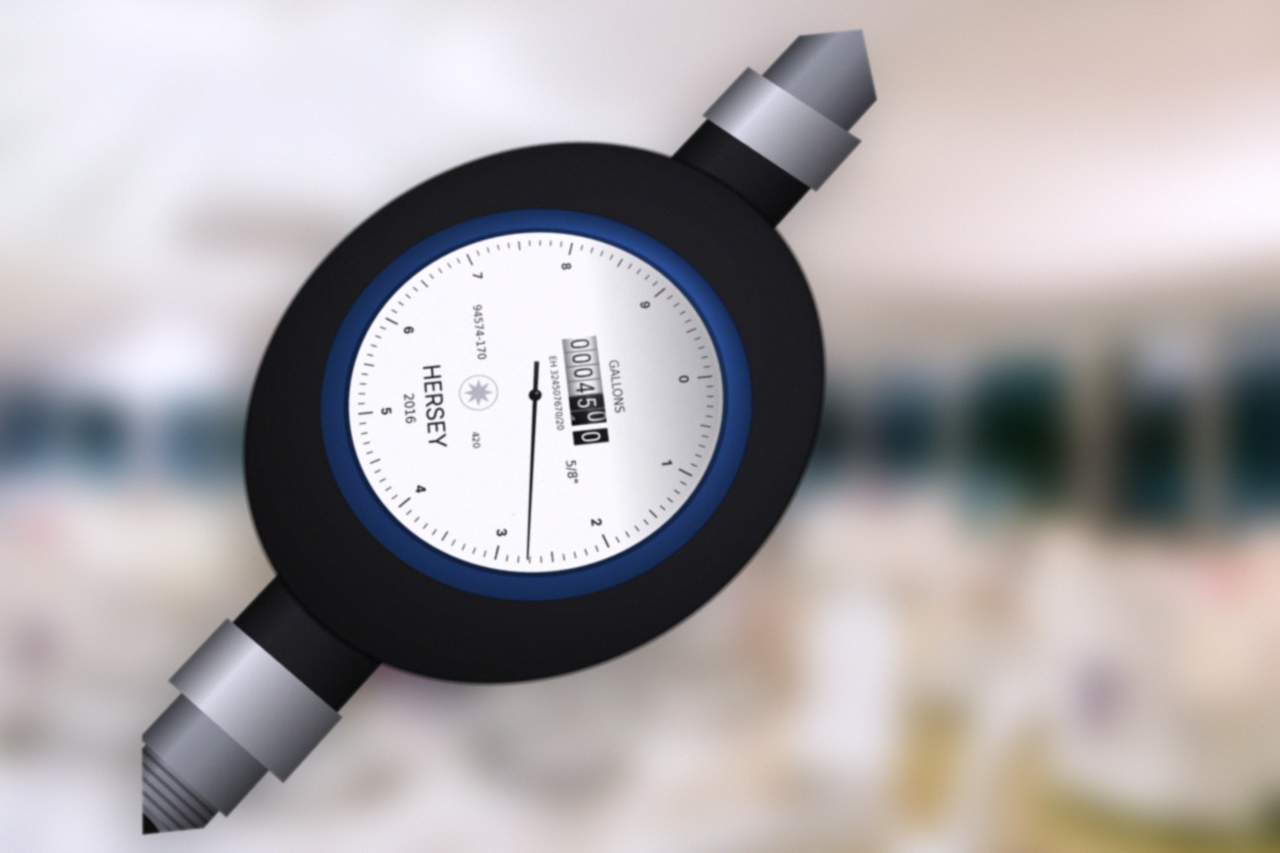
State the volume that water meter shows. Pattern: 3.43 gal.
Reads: 4502.7 gal
